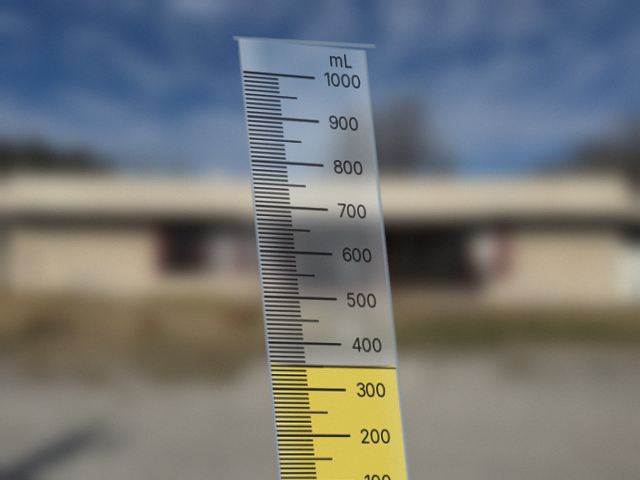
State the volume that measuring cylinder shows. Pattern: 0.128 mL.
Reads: 350 mL
